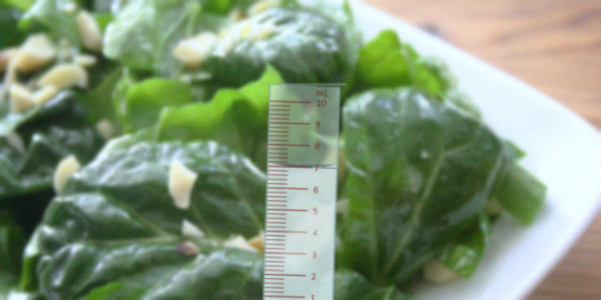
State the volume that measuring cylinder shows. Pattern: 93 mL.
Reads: 7 mL
